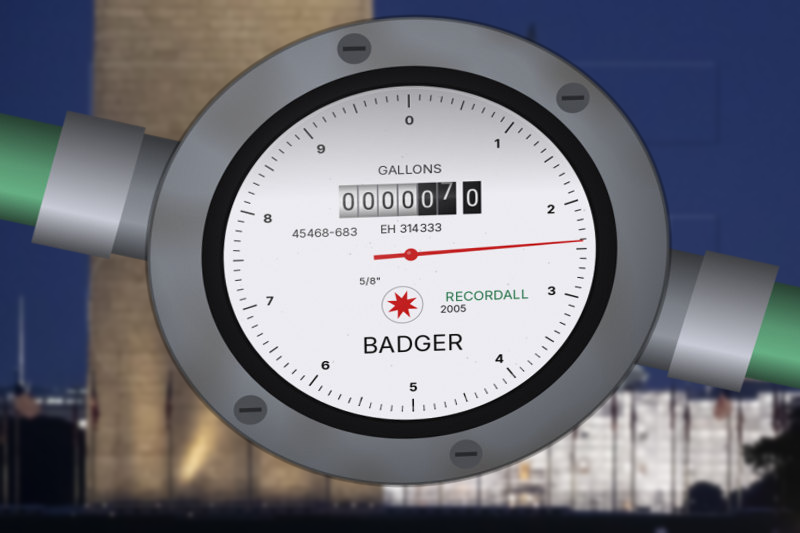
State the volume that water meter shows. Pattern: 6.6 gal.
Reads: 72.4 gal
